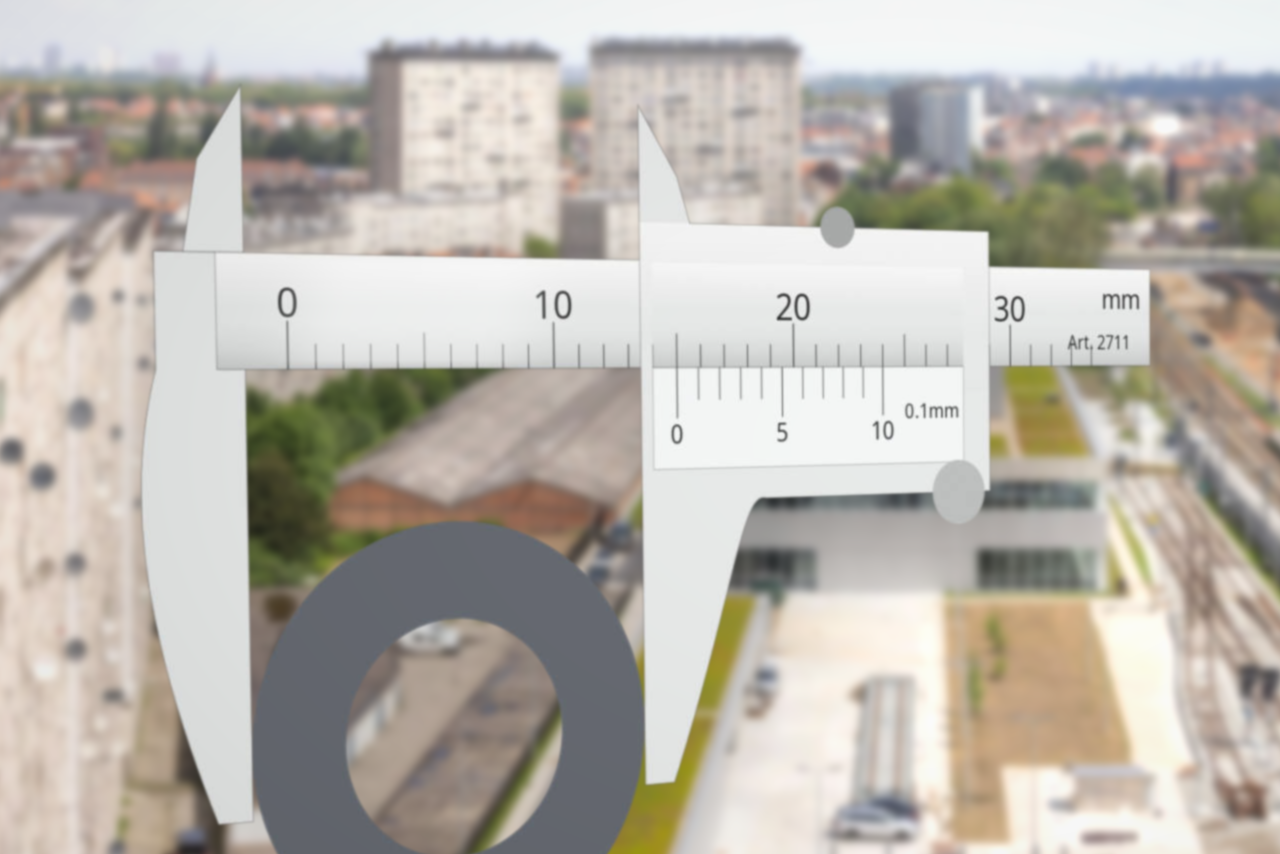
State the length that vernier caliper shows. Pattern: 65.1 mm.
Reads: 15.0 mm
